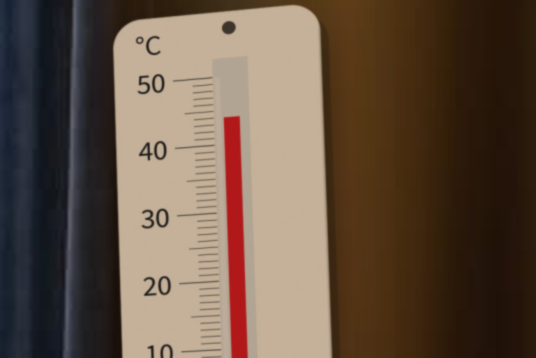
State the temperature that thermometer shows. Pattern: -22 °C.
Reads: 44 °C
